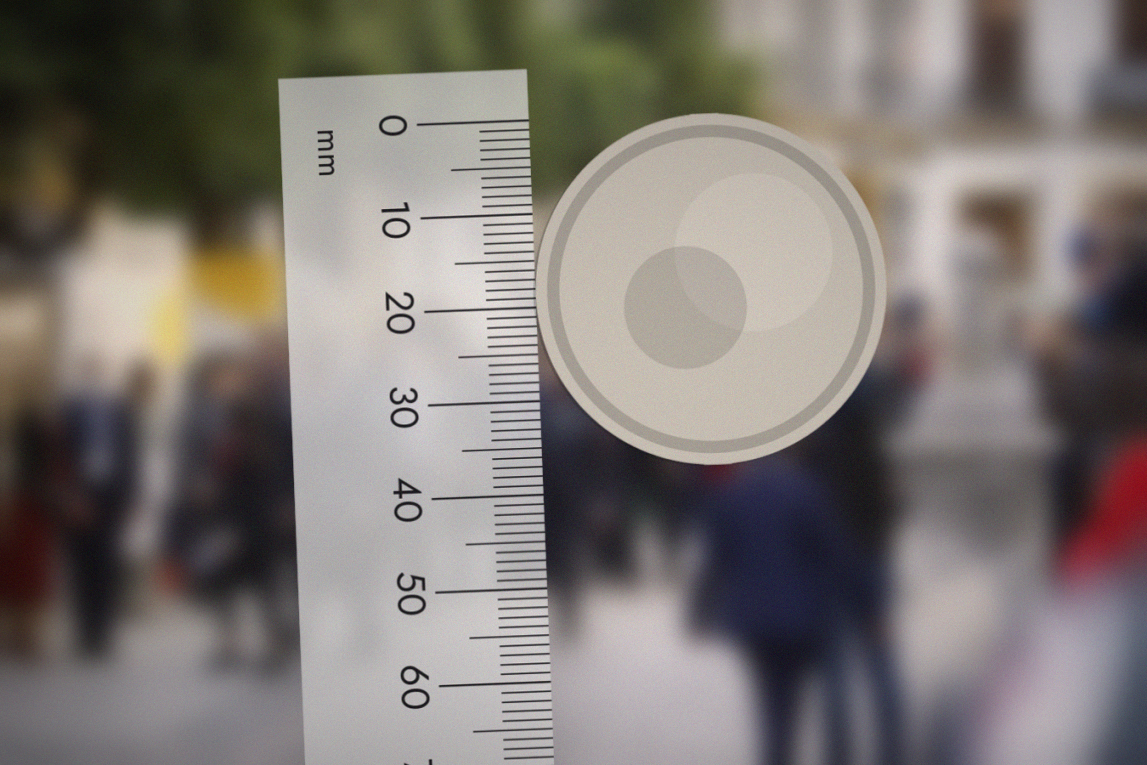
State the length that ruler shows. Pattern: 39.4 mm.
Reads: 37.5 mm
